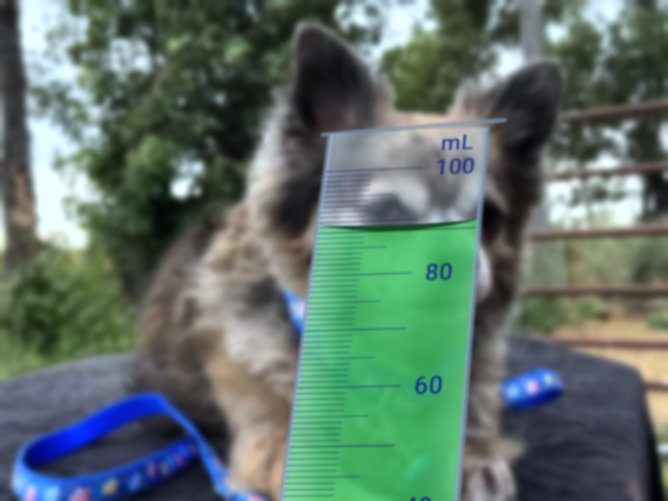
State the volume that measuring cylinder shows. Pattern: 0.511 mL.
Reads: 88 mL
